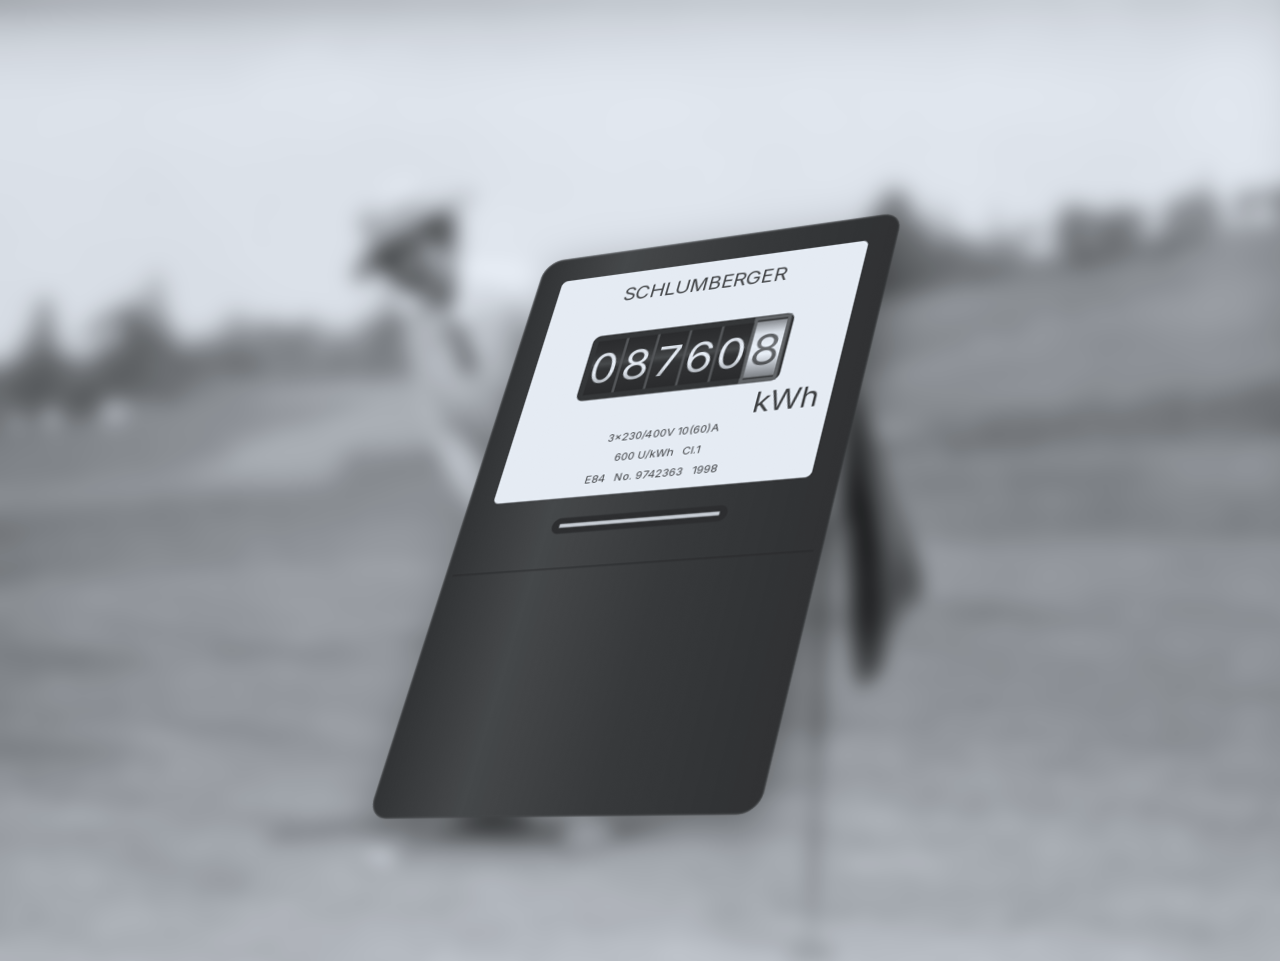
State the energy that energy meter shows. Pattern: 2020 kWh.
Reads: 8760.8 kWh
